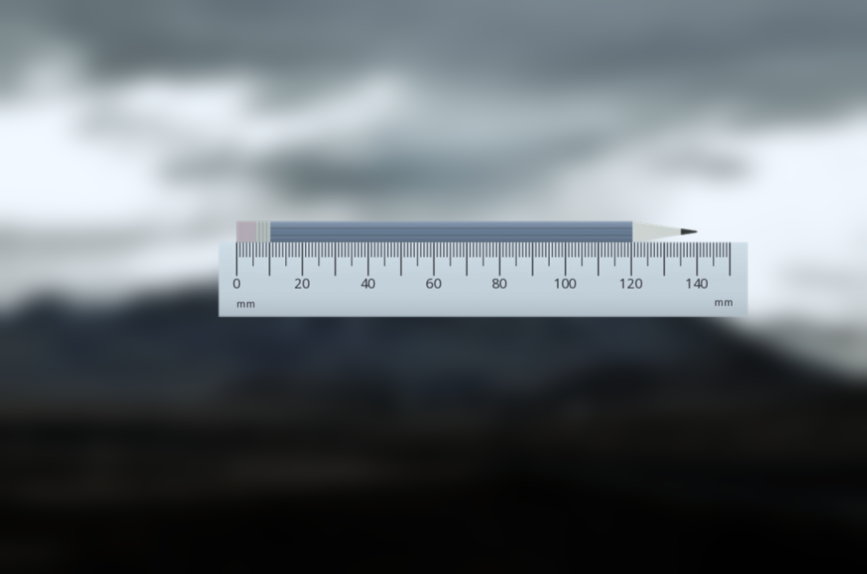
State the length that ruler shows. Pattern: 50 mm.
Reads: 140 mm
